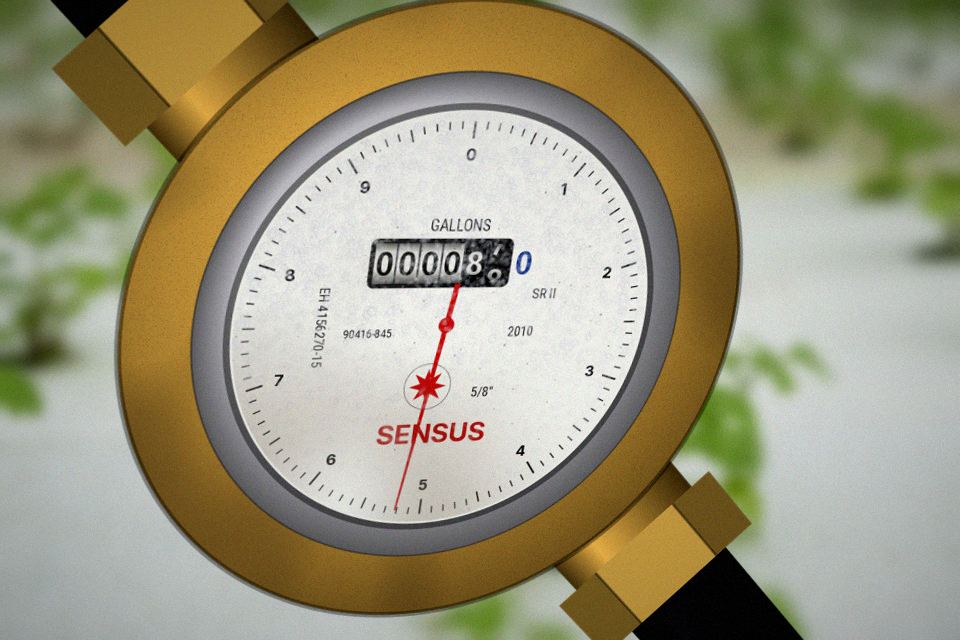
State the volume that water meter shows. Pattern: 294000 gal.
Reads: 875.2 gal
